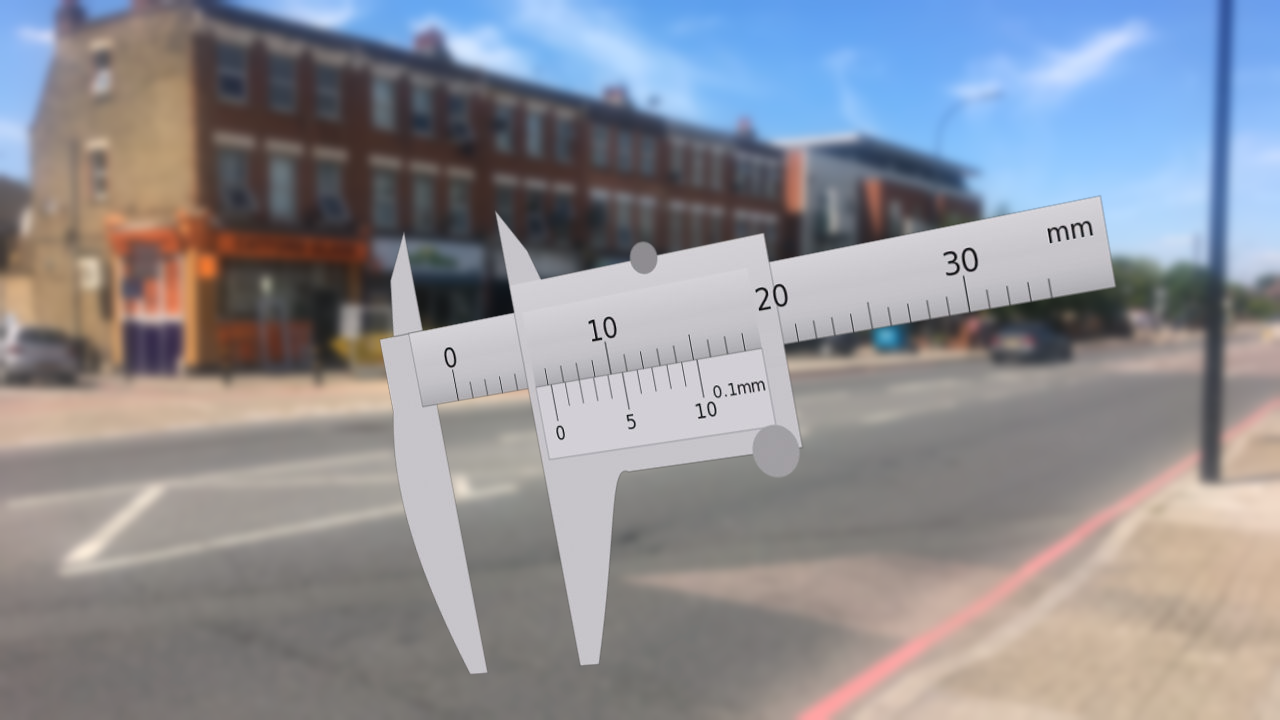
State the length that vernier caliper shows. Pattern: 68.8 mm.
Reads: 6.2 mm
